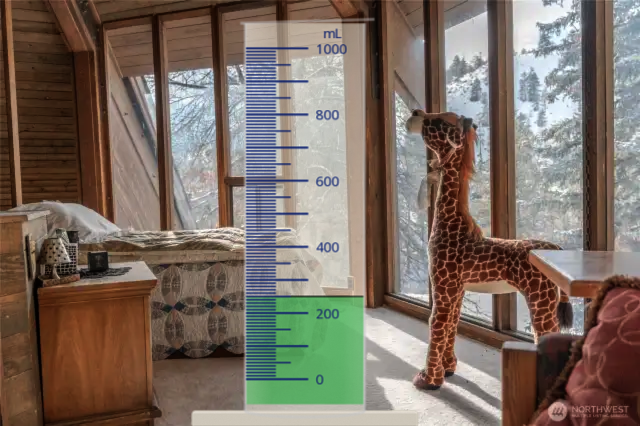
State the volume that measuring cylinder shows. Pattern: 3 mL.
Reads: 250 mL
